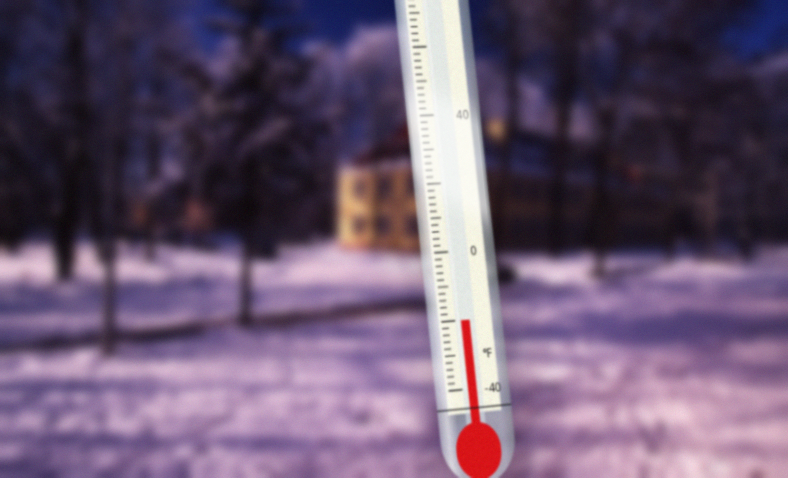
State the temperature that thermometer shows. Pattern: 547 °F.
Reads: -20 °F
